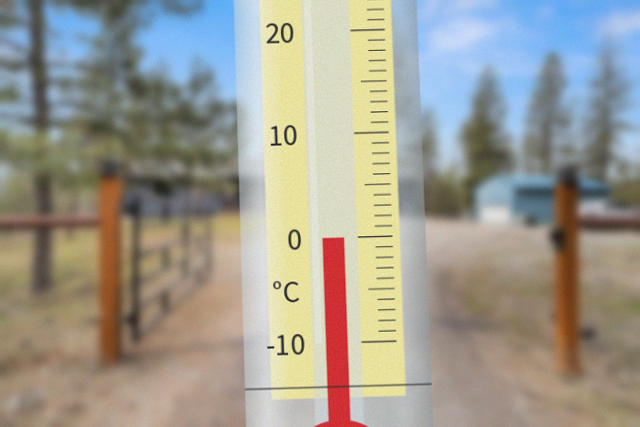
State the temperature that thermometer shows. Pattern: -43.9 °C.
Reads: 0 °C
